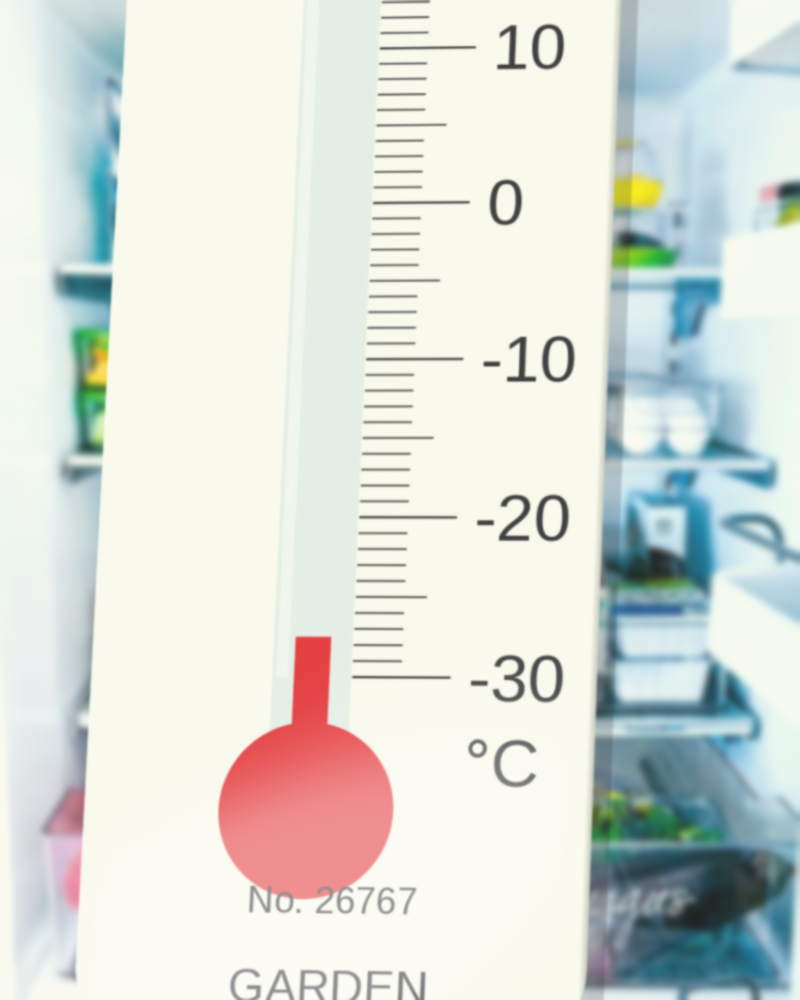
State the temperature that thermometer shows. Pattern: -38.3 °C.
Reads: -27.5 °C
